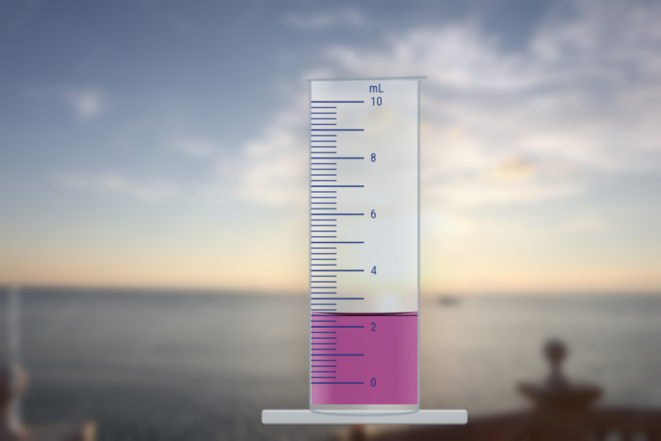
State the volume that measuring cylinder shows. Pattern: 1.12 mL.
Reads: 2.4 mL
